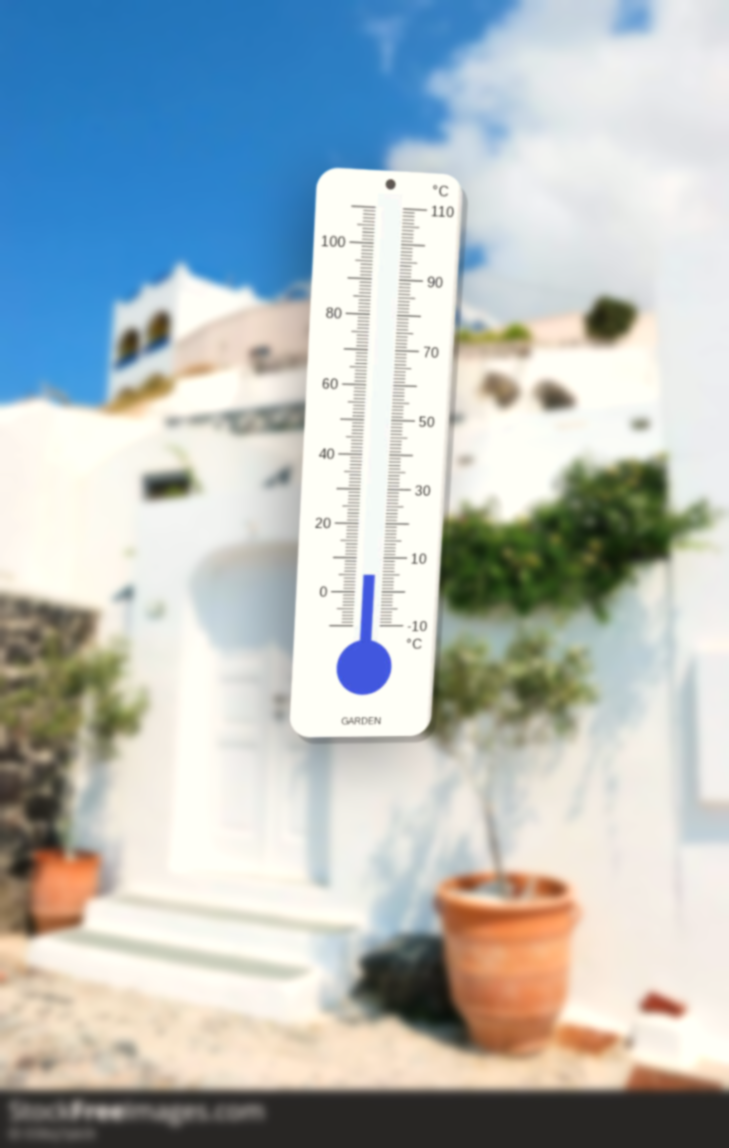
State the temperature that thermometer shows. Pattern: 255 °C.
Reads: 5 °C
